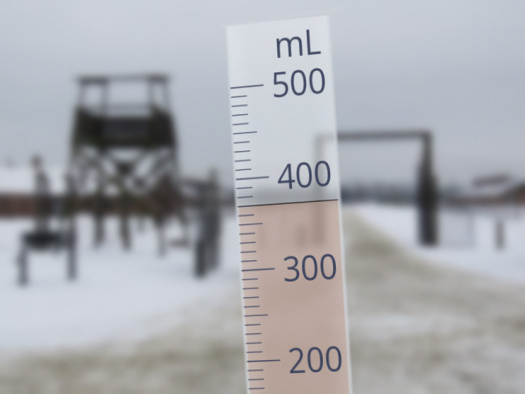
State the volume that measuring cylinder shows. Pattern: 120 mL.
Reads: 370 mL
